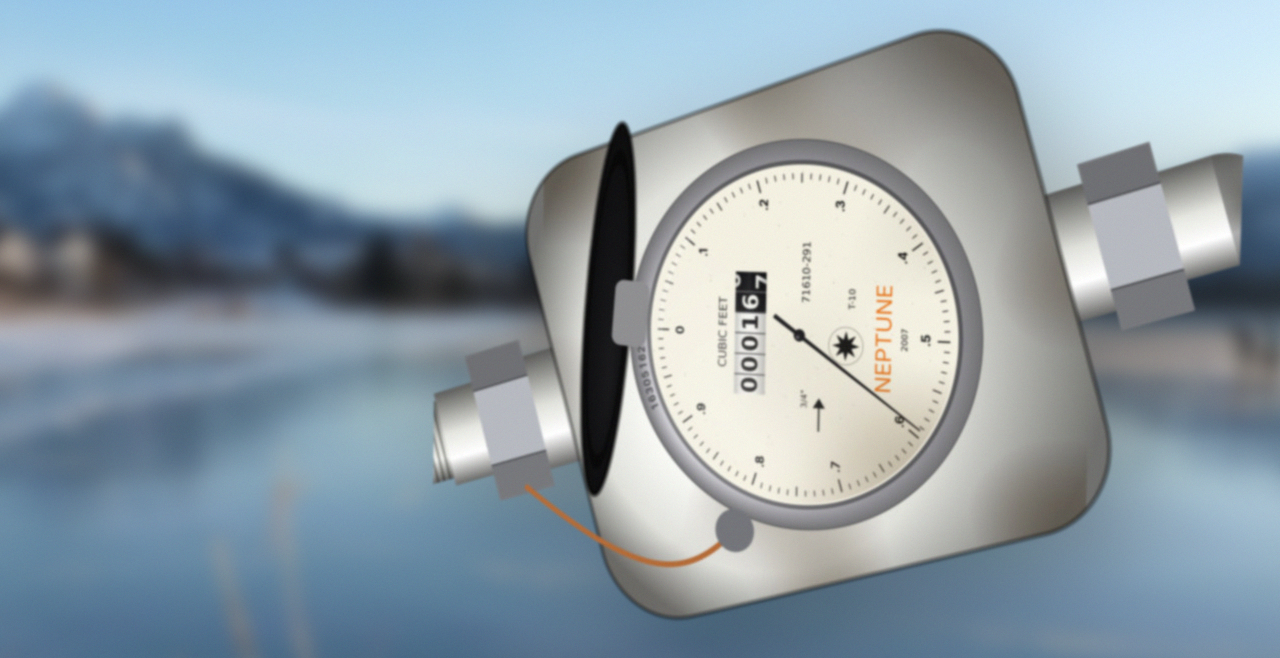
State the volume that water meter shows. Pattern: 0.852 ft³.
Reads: 166.59 ft³
